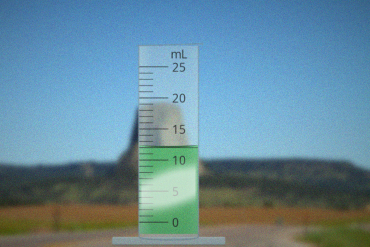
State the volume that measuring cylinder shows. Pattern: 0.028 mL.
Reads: 12 mL
